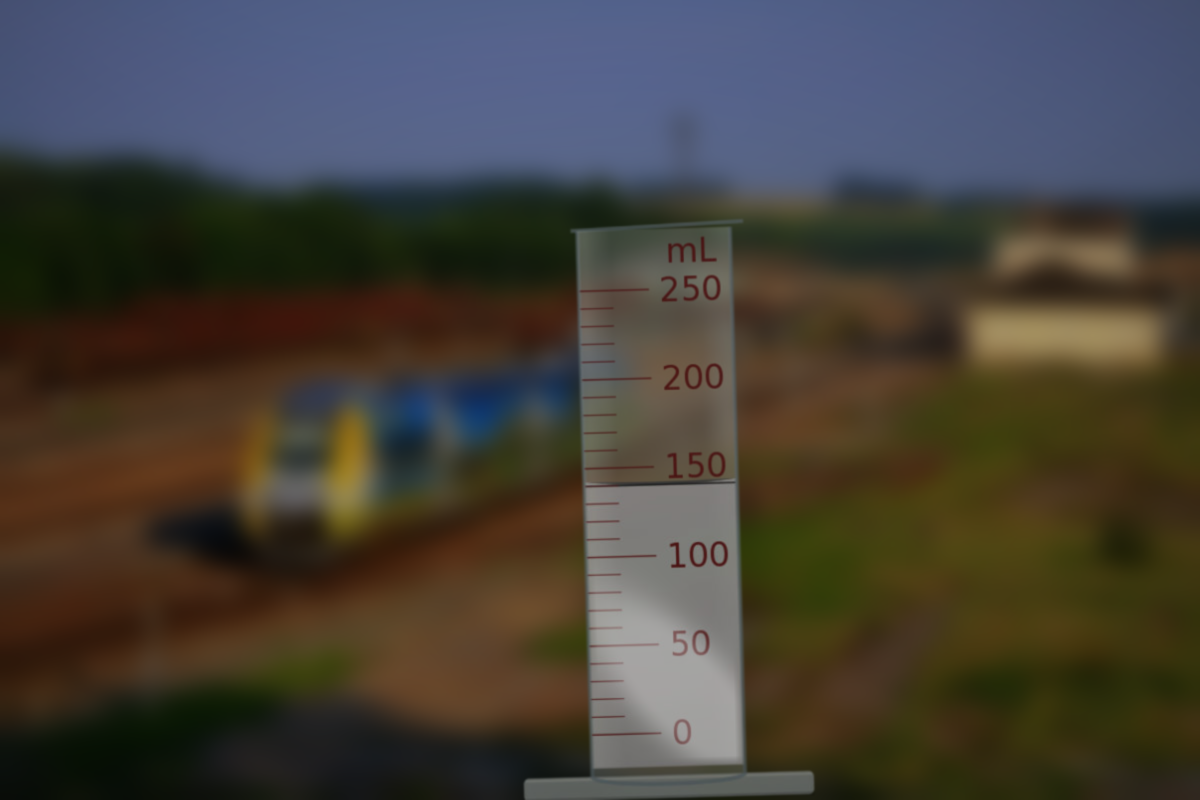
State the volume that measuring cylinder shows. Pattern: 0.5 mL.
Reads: 140 mL
